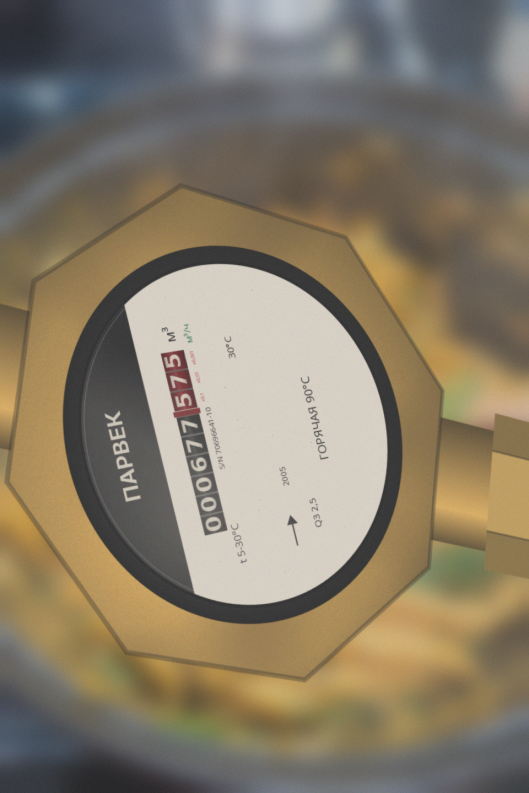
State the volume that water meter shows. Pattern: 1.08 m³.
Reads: 677.575 m³
